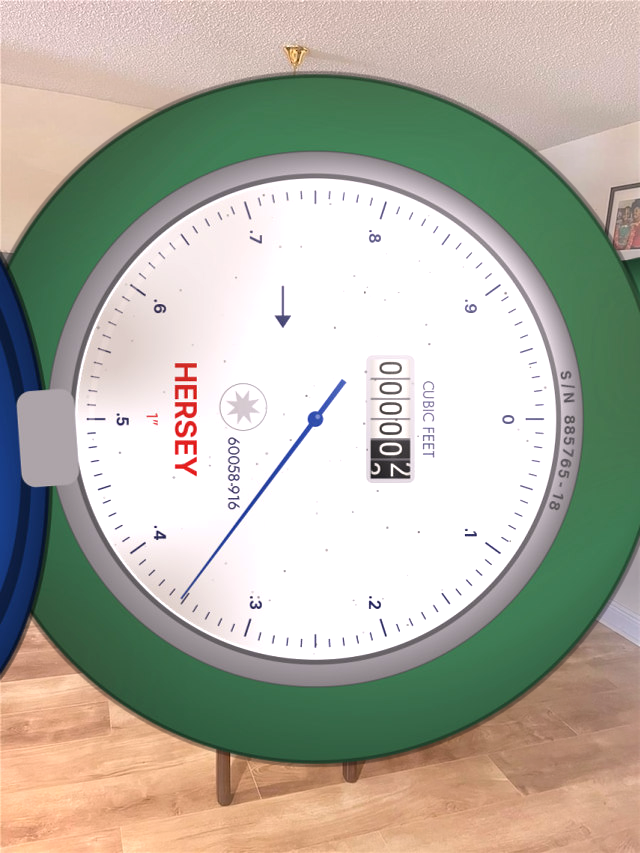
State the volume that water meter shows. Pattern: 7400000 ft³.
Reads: 2.35 ft³
